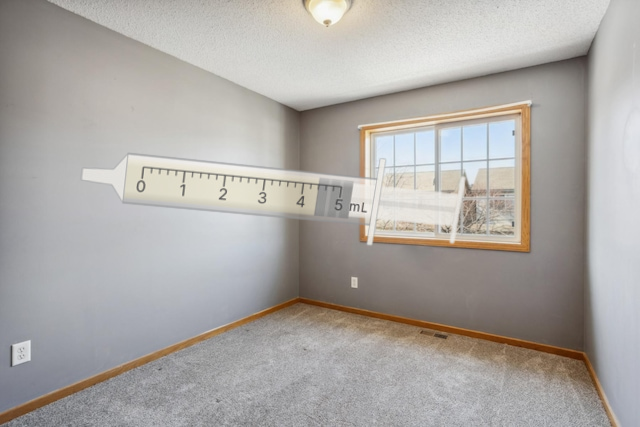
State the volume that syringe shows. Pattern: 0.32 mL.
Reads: 4.4 mL
